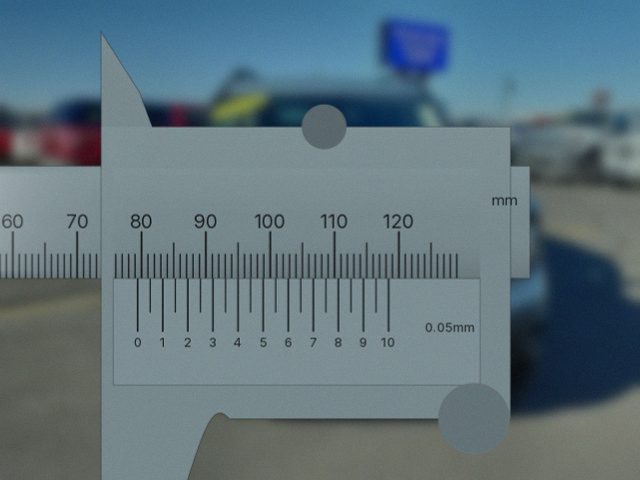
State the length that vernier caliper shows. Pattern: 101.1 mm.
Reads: 79.4 mm
